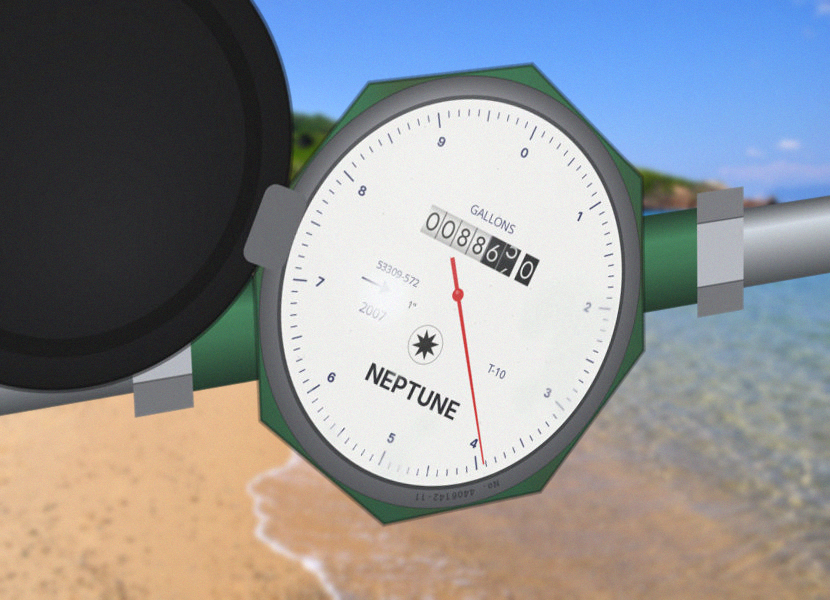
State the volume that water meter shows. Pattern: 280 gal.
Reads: 88653.9 gal
